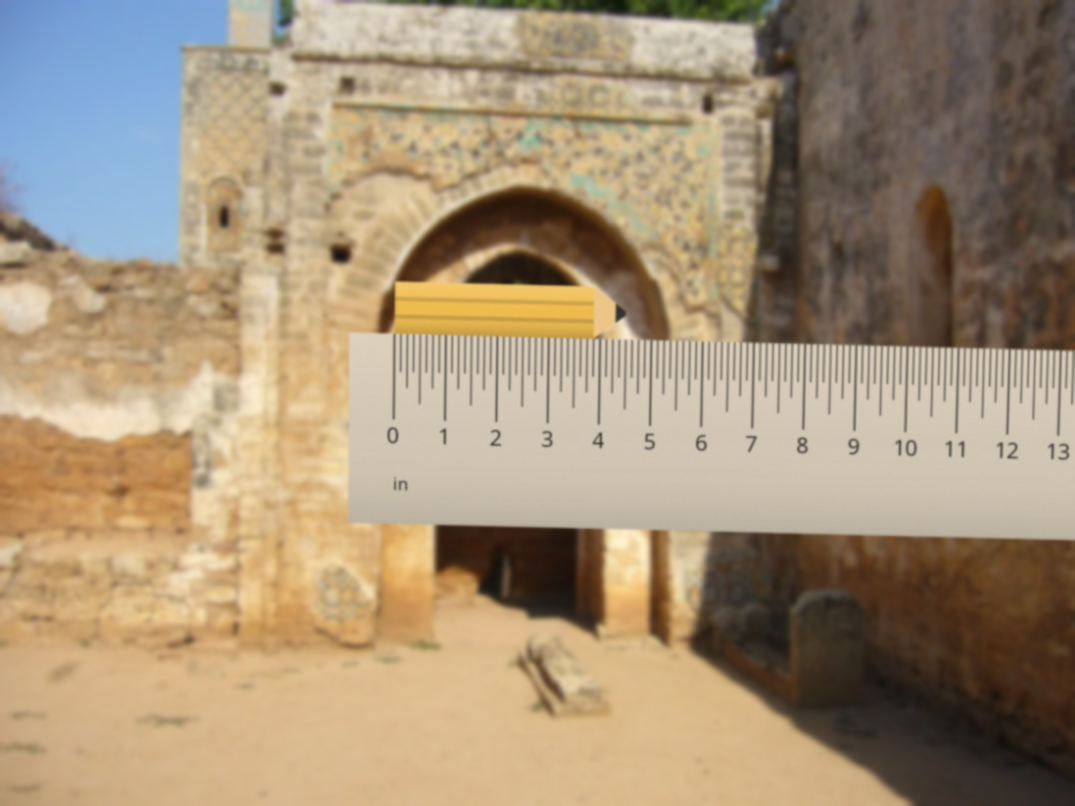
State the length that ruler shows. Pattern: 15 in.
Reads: 4.5 in
